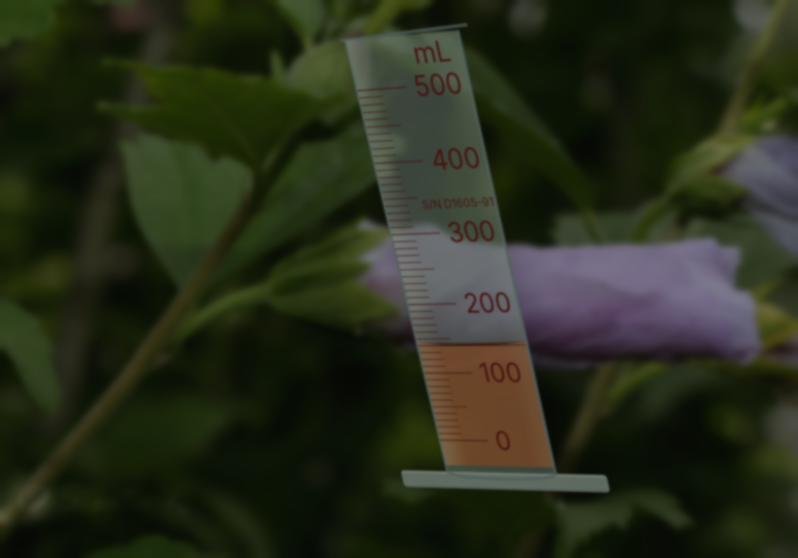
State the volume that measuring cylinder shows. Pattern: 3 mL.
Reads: 140 mL
